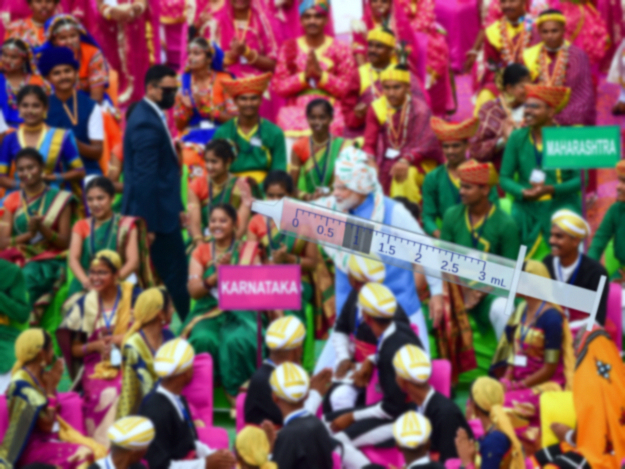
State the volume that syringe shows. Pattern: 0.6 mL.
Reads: 0.8 mL
